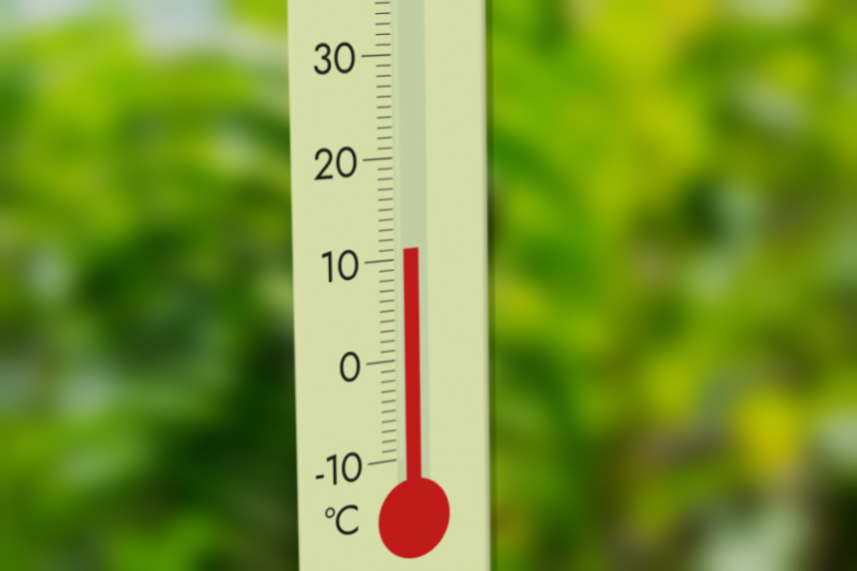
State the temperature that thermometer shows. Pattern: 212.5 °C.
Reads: 11 °C
